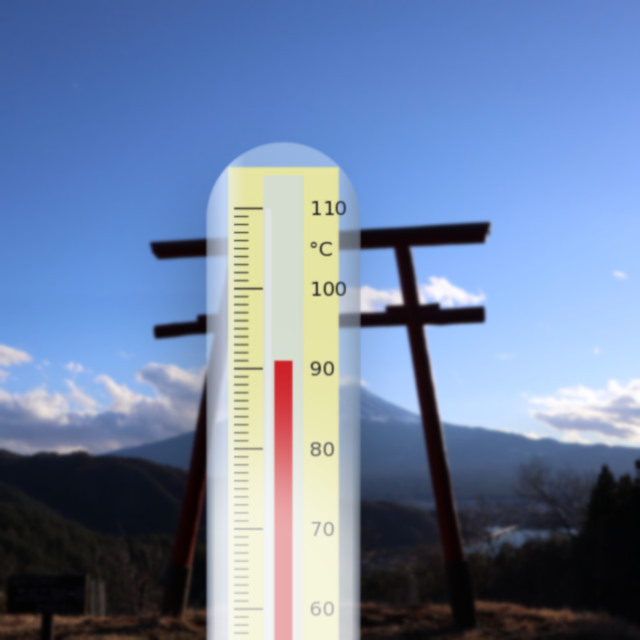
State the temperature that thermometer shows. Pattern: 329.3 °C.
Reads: 91 °C
